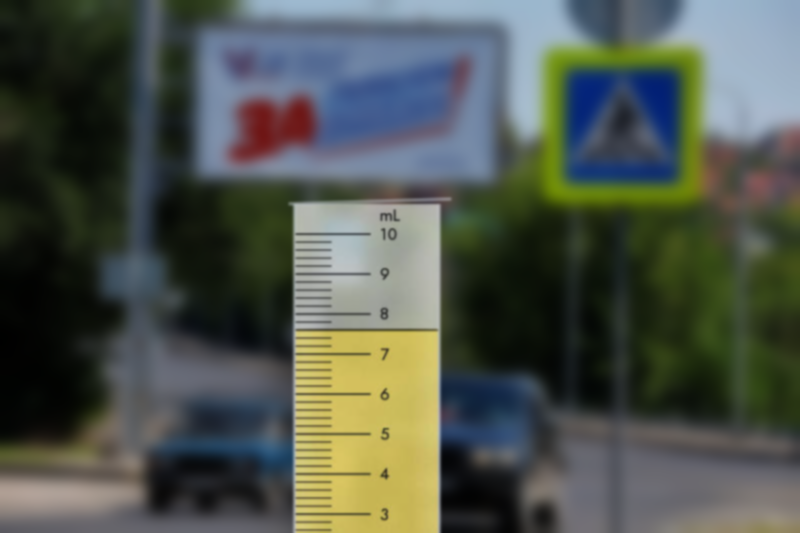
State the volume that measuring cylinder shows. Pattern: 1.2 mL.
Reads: 7.6 mL
